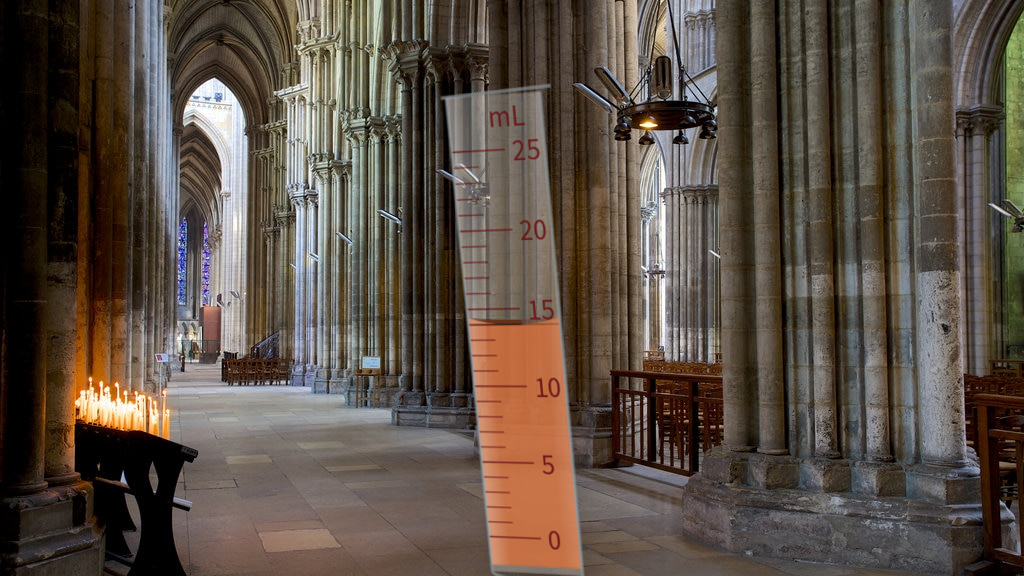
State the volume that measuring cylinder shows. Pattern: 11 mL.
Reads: 14 mL
